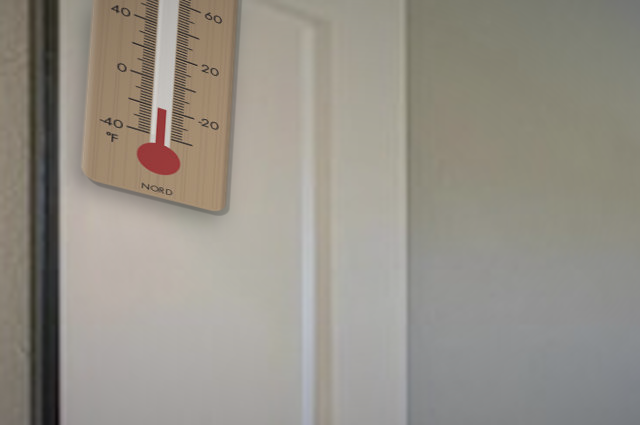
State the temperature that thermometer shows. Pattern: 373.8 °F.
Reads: -20 °F
